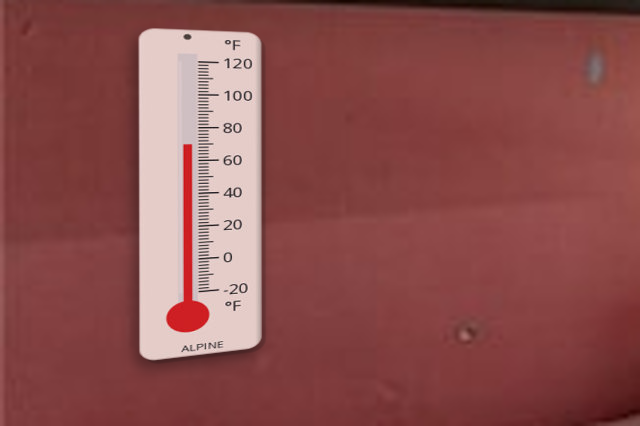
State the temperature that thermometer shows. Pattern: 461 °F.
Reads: 70 °F
